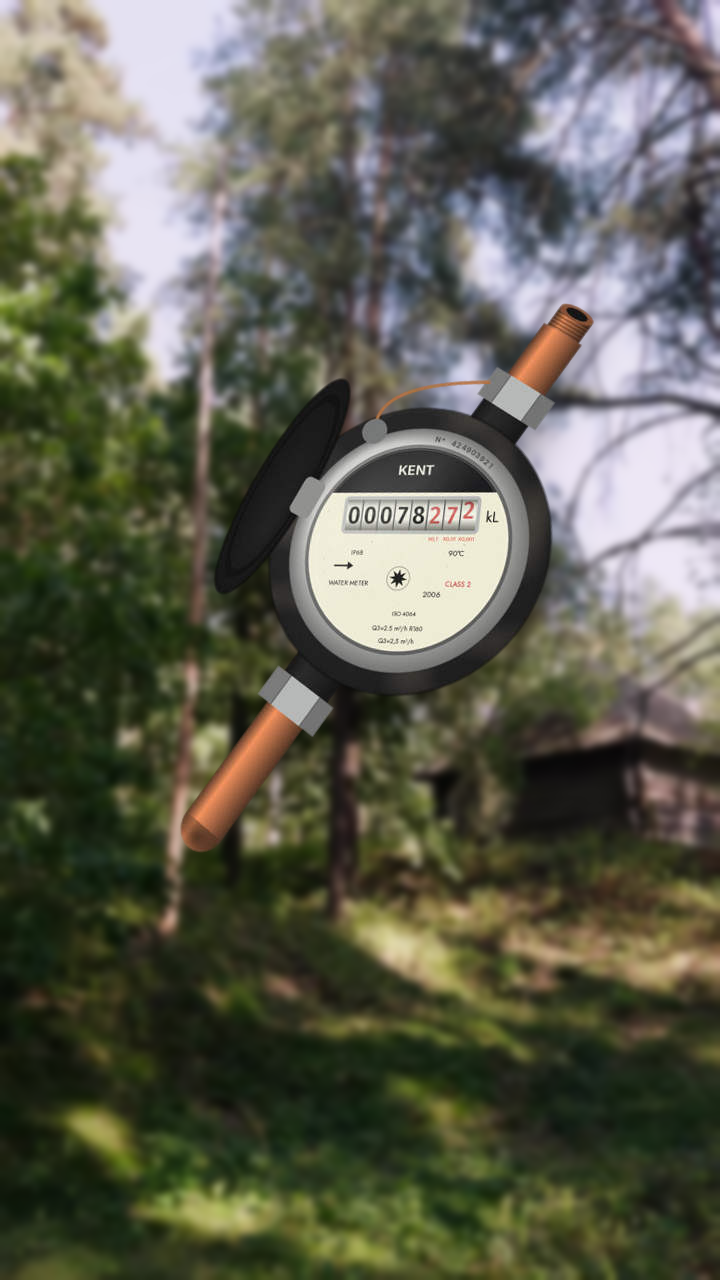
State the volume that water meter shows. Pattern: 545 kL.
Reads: 78.272 kL
